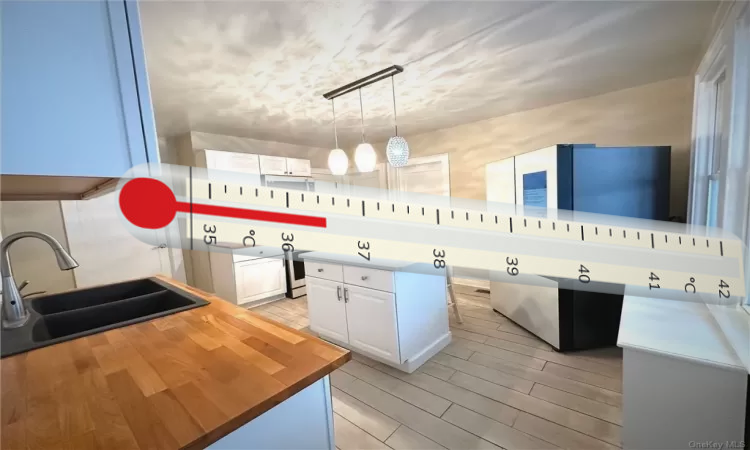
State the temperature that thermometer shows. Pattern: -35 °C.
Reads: 36.5 °C
